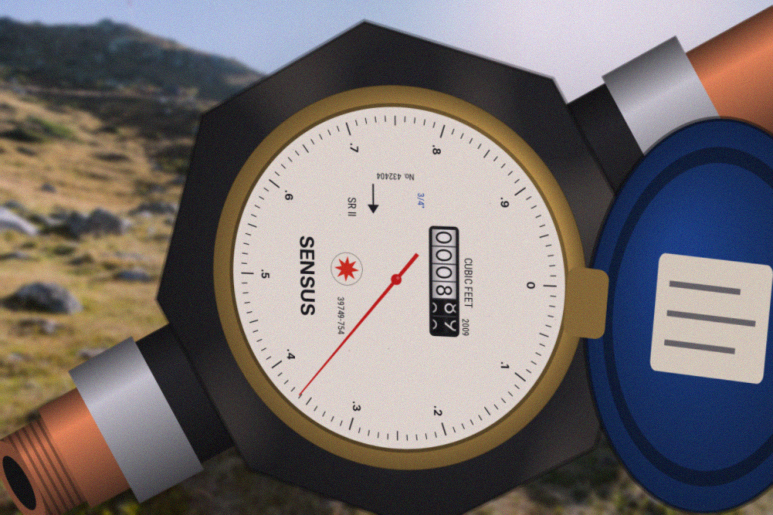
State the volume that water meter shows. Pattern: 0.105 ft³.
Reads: 889.36 ft³
